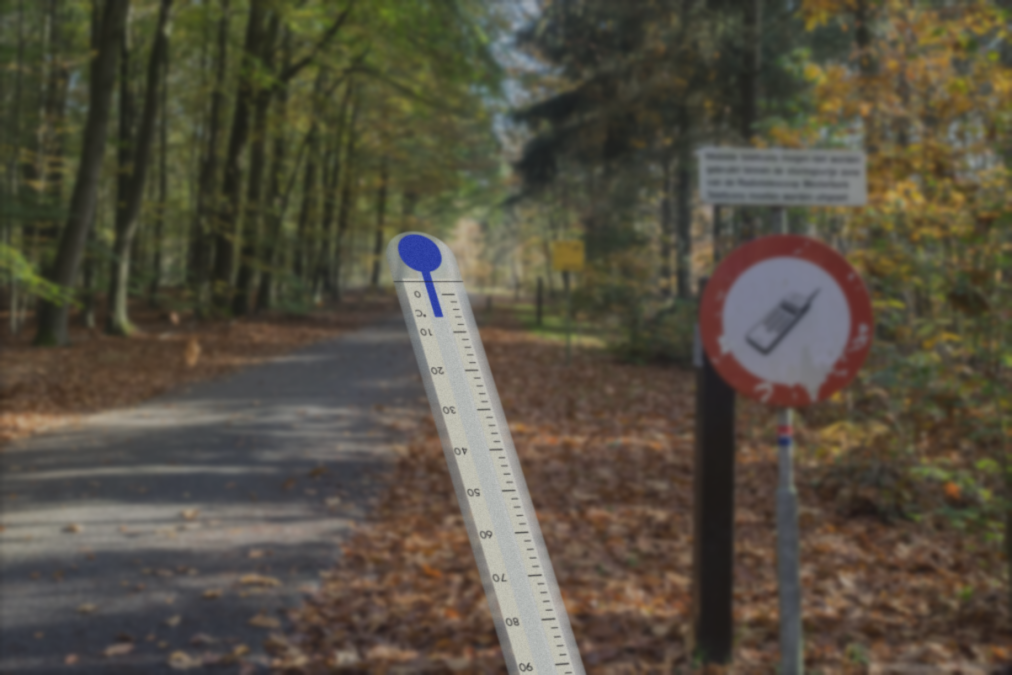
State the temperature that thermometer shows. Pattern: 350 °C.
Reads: 6 °C
